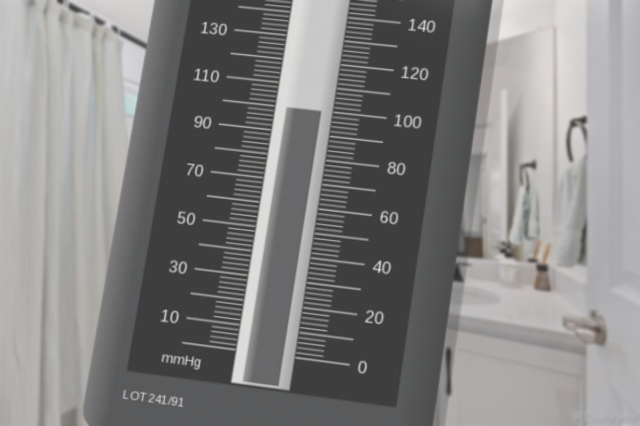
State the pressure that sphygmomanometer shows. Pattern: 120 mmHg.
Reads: 100 mmHg
